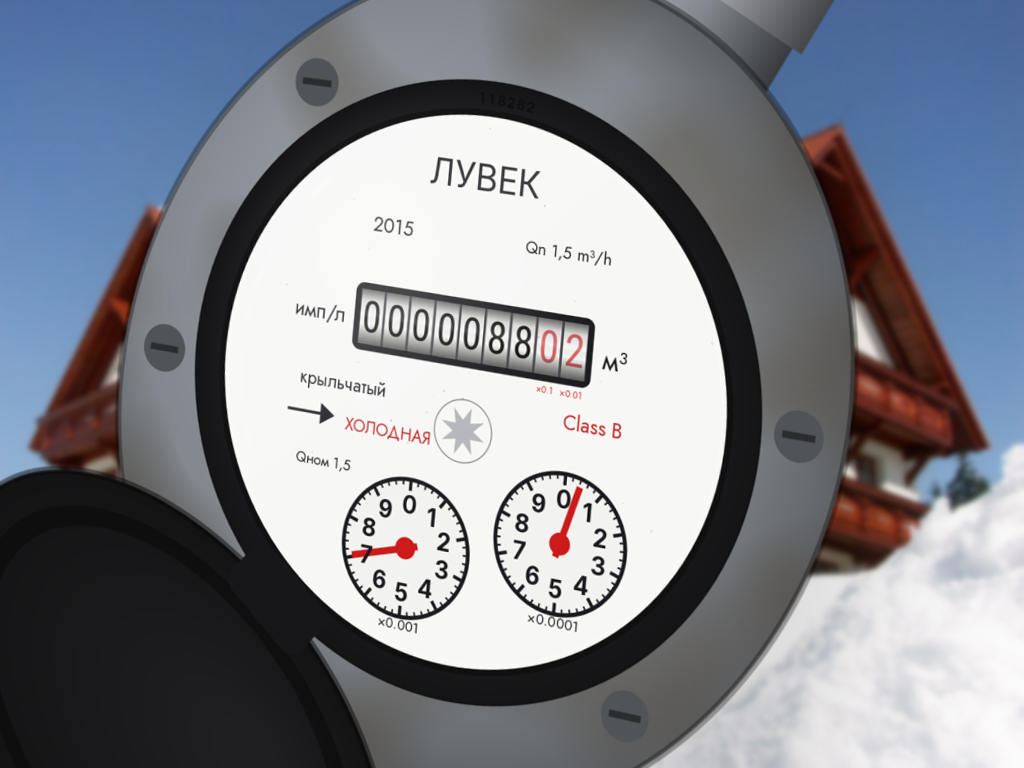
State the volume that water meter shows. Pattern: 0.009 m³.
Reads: 88.0270 m³
